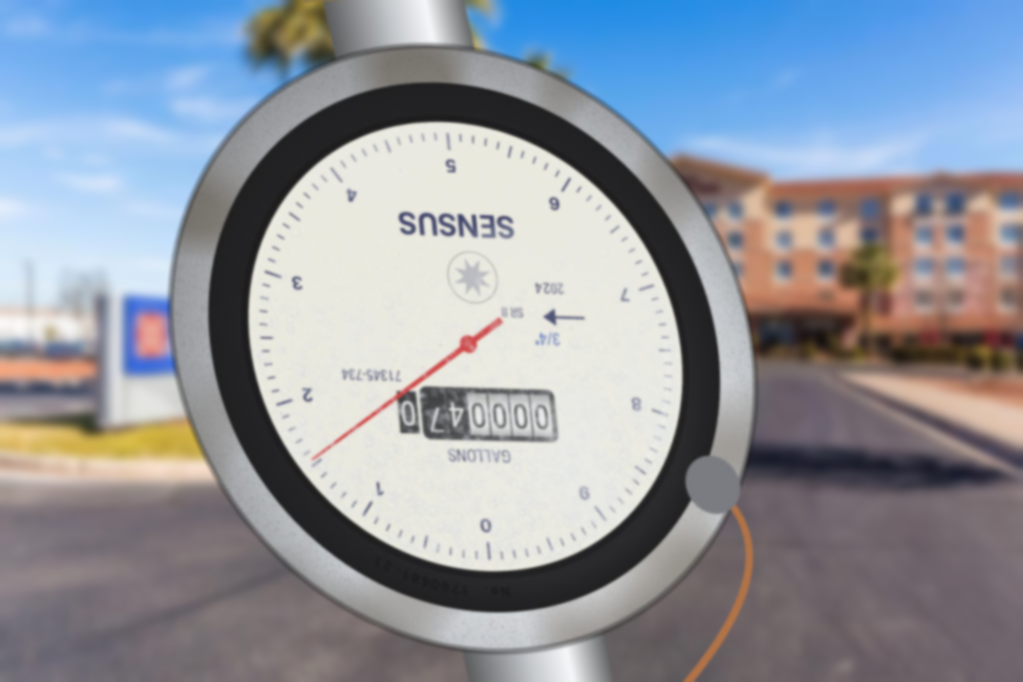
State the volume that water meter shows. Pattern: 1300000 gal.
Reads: 471.5 gal
